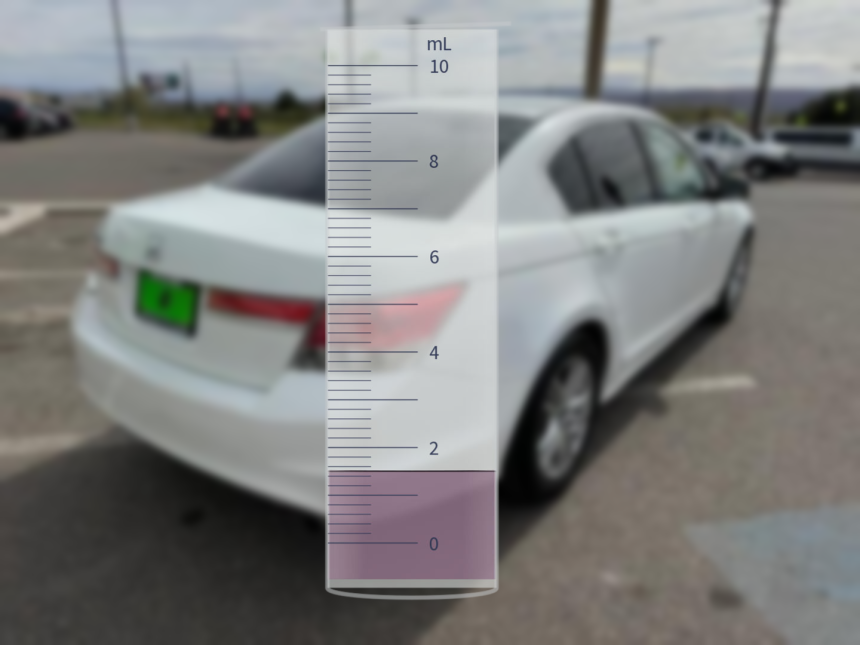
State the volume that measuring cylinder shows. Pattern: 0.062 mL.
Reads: 1.5 mL
